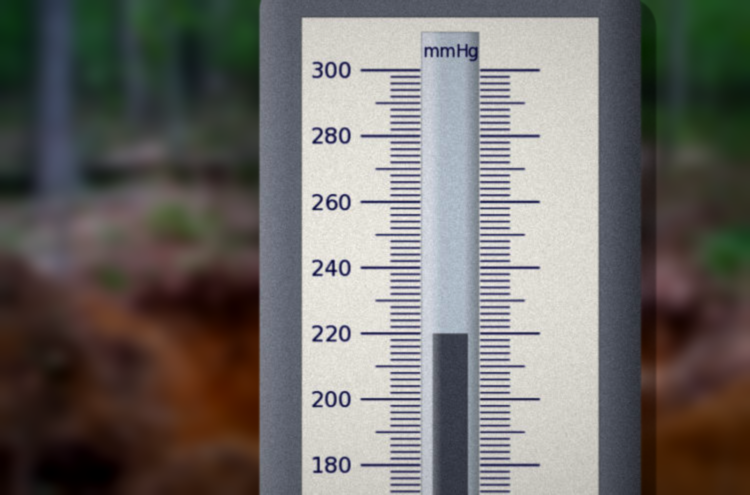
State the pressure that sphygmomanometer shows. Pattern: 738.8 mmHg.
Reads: 220 mmHg
